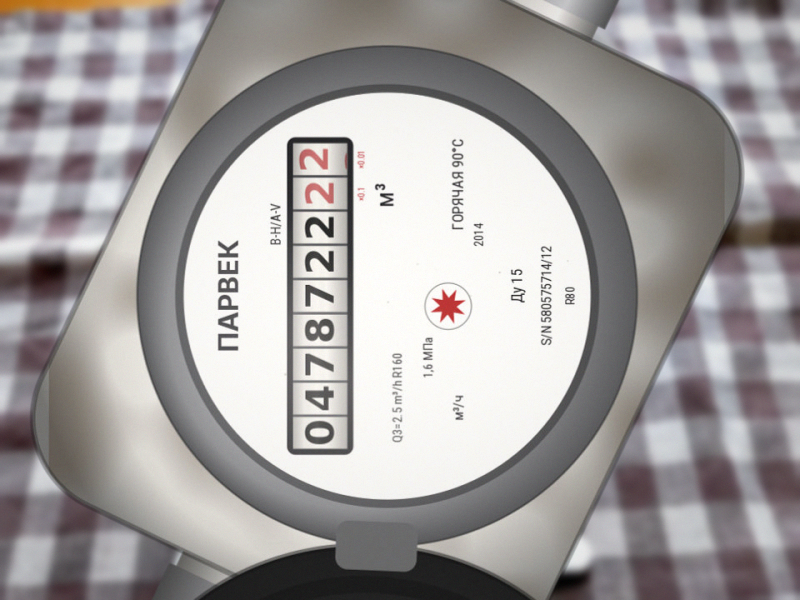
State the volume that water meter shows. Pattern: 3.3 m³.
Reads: 478722.22 m³
